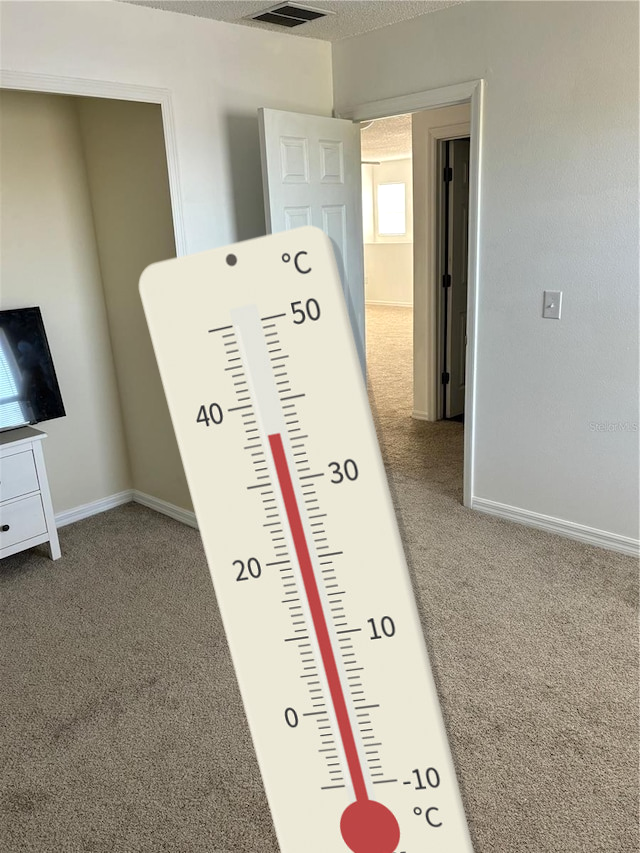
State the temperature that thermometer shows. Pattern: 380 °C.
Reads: 36 °C
